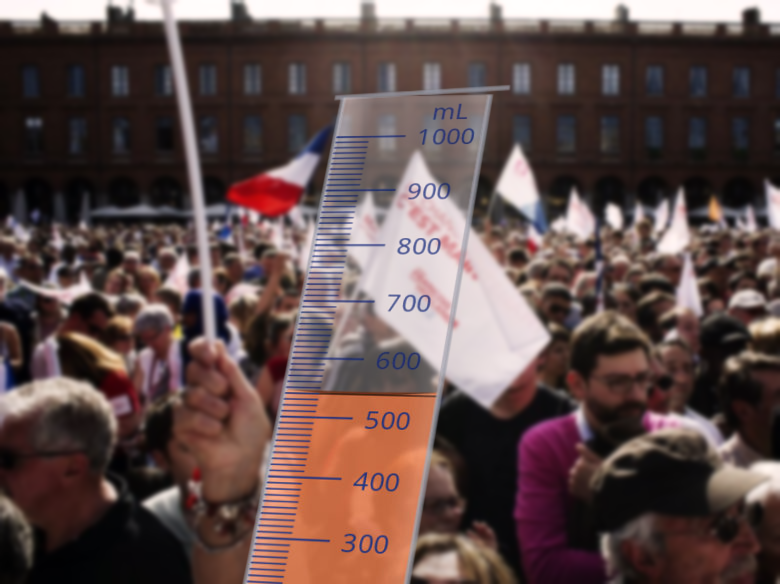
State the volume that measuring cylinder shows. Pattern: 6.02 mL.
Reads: 540 mL
